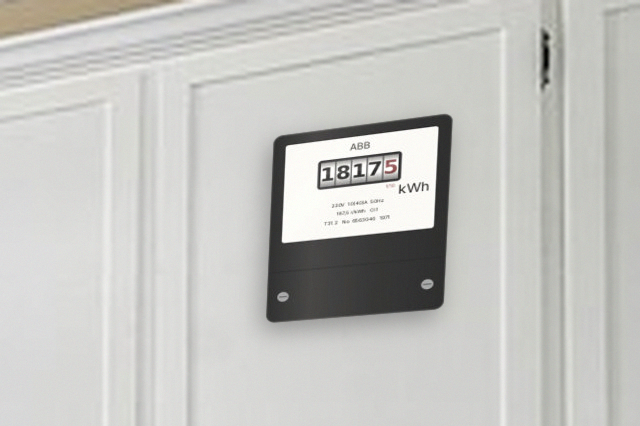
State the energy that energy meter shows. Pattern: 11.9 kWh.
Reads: 1817.5 kWh
